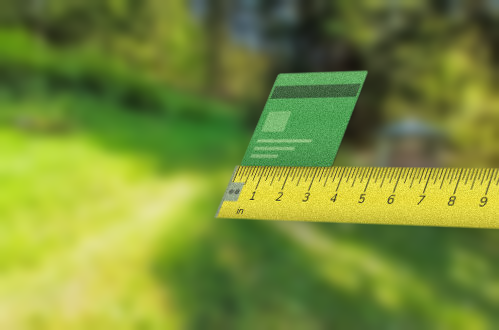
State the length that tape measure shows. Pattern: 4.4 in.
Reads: 3.5 in
